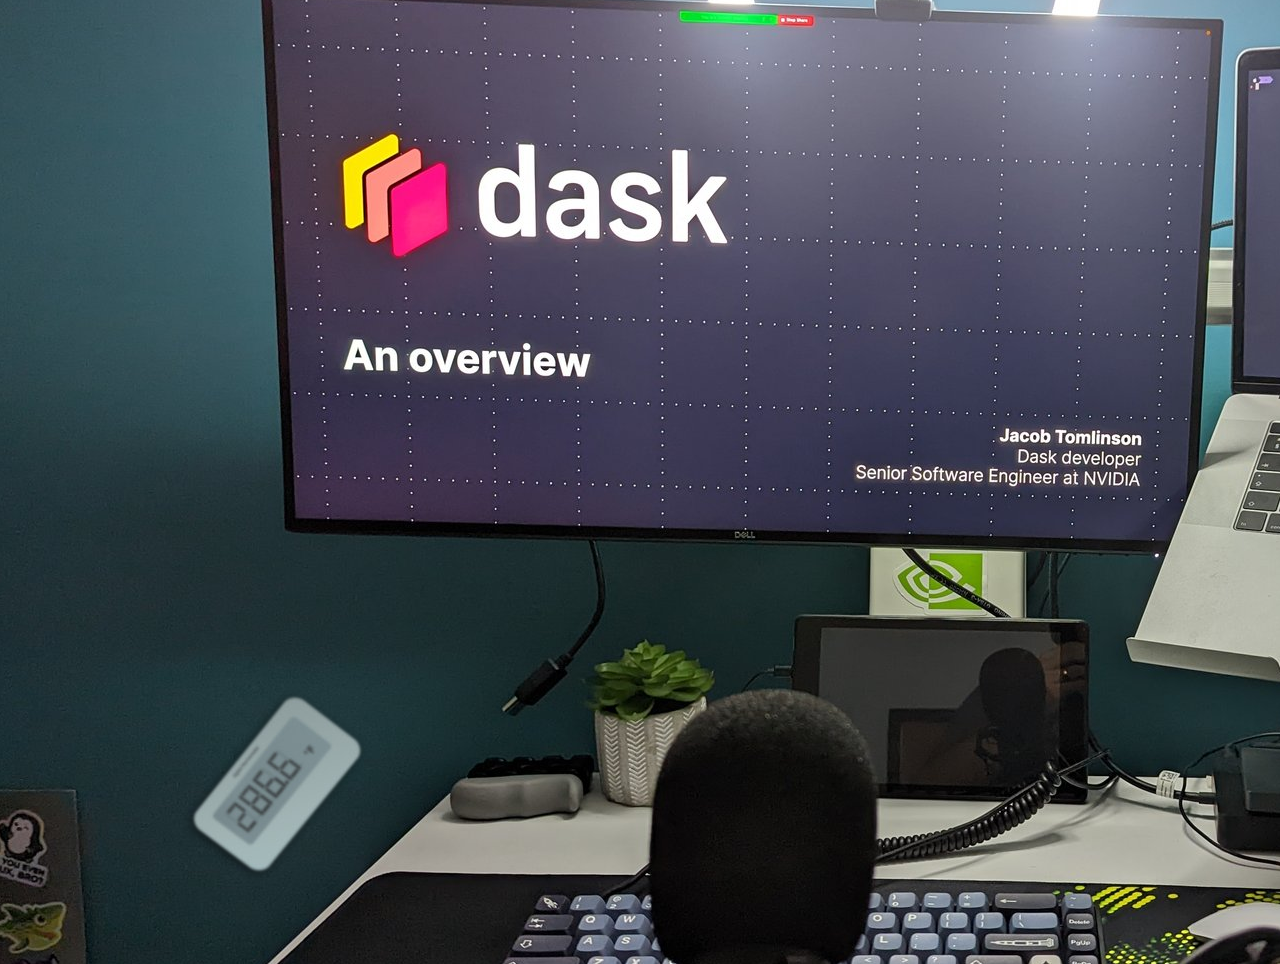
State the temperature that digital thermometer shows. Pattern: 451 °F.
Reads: 286.6 °F
